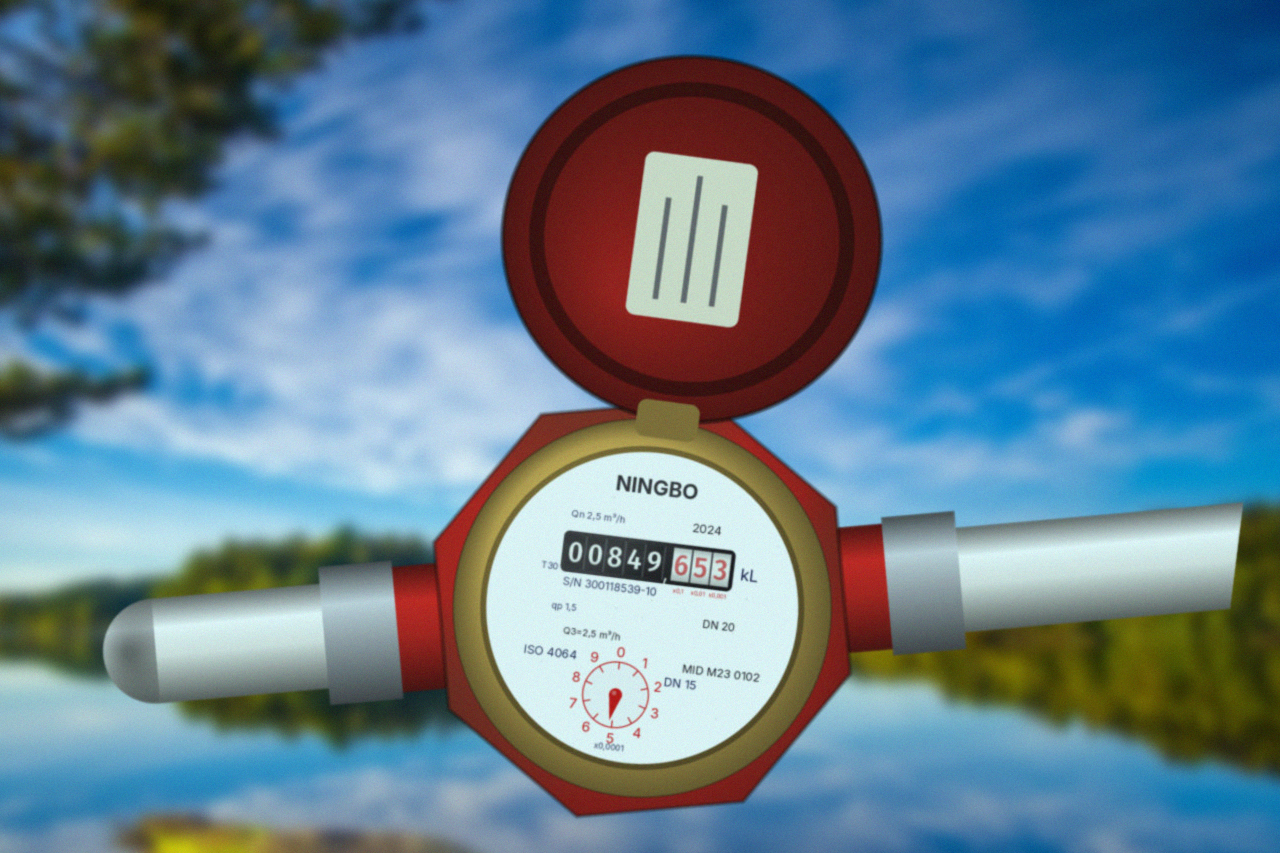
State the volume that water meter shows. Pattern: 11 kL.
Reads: 849.6535 kL
